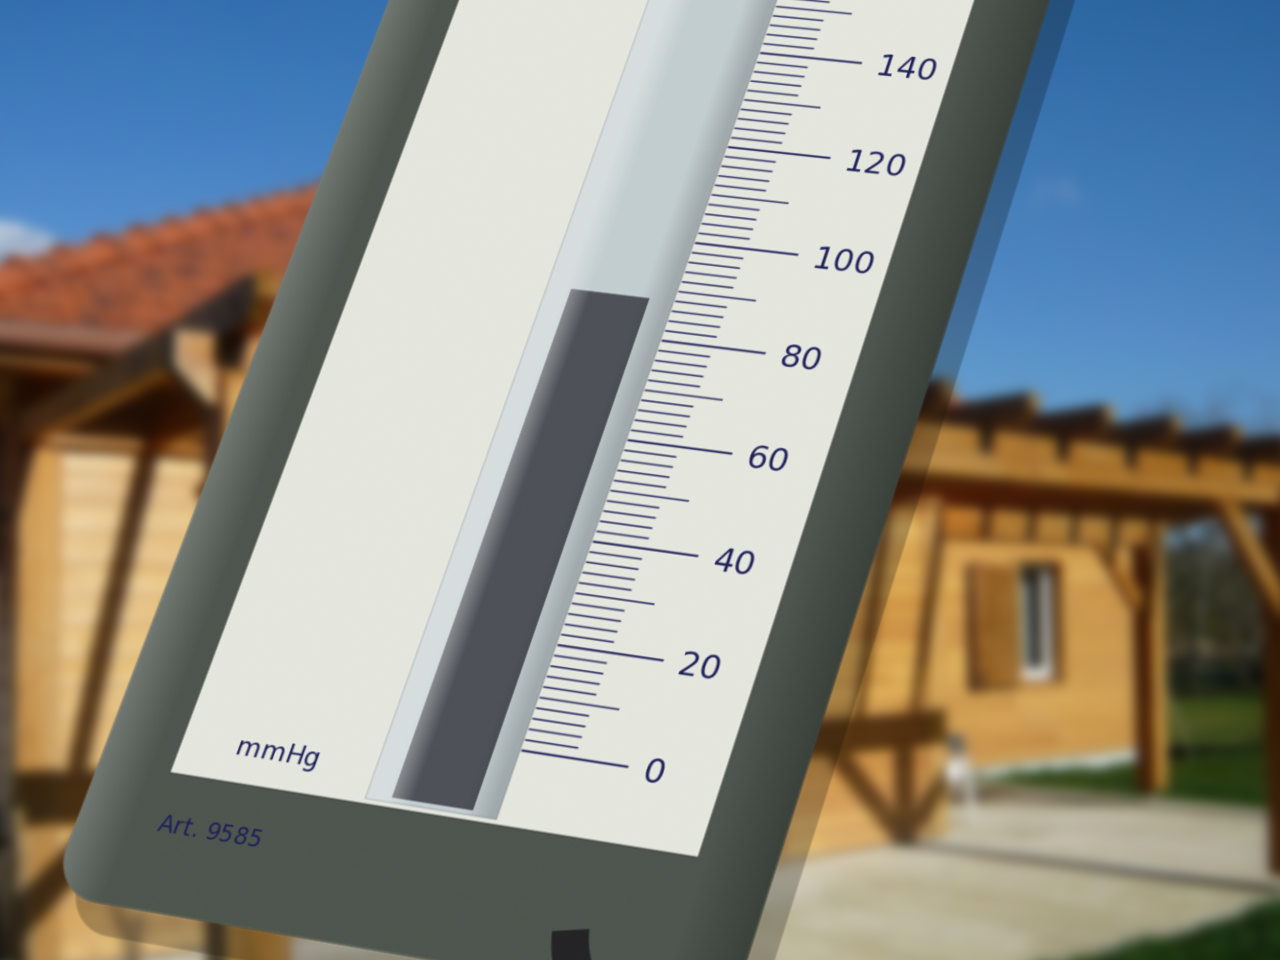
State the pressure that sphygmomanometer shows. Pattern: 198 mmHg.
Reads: 88 mmHg
